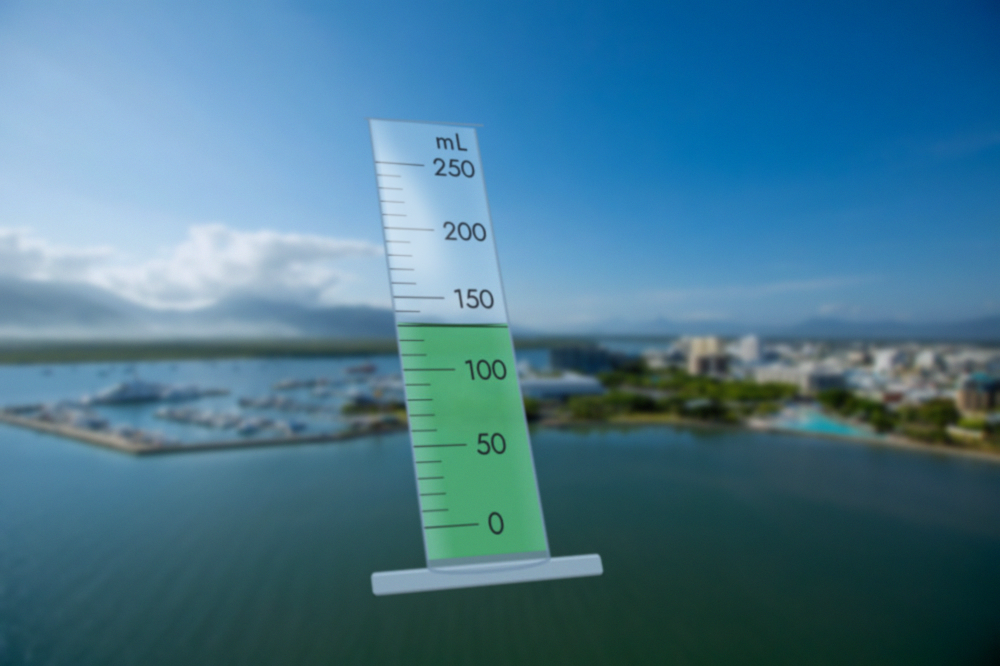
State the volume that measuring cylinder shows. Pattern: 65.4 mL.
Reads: 130 mL
